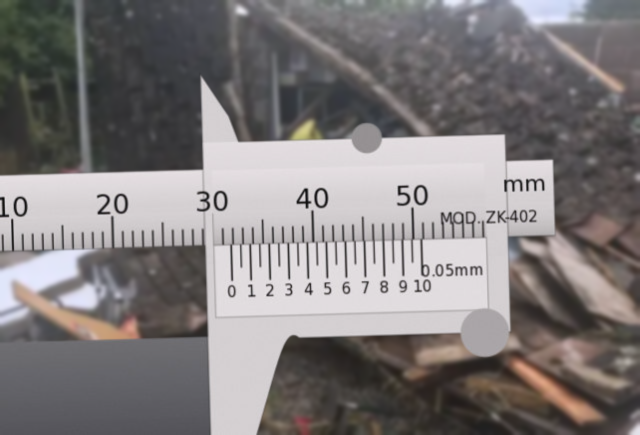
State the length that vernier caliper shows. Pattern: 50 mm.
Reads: 31.8 mm
